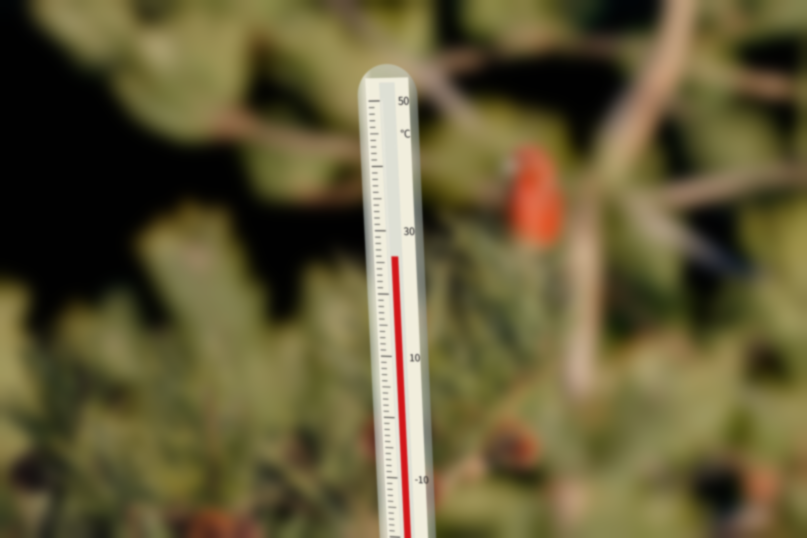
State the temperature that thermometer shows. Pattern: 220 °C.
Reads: 26 °C
